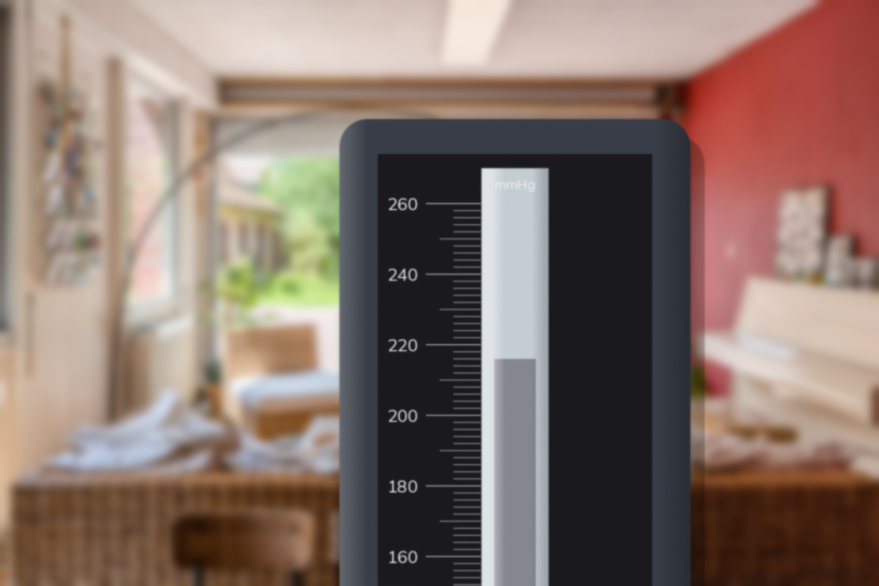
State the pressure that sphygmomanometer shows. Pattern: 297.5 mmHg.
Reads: 216 mmHg
